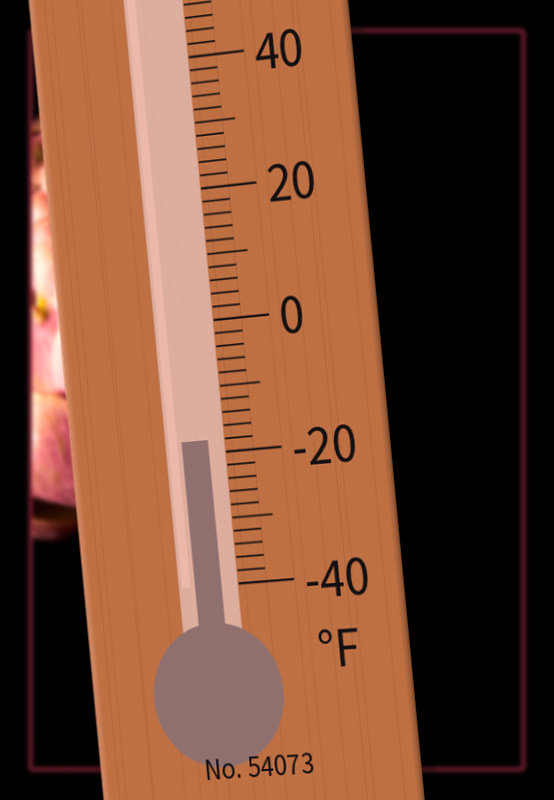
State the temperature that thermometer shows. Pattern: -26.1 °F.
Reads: -18 °F
